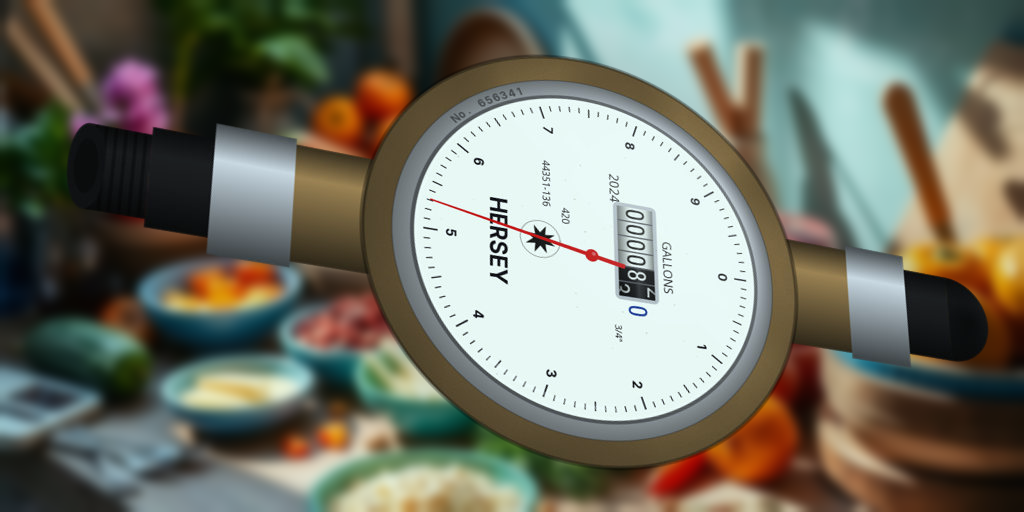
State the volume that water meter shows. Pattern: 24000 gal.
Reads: 825.3 gal
